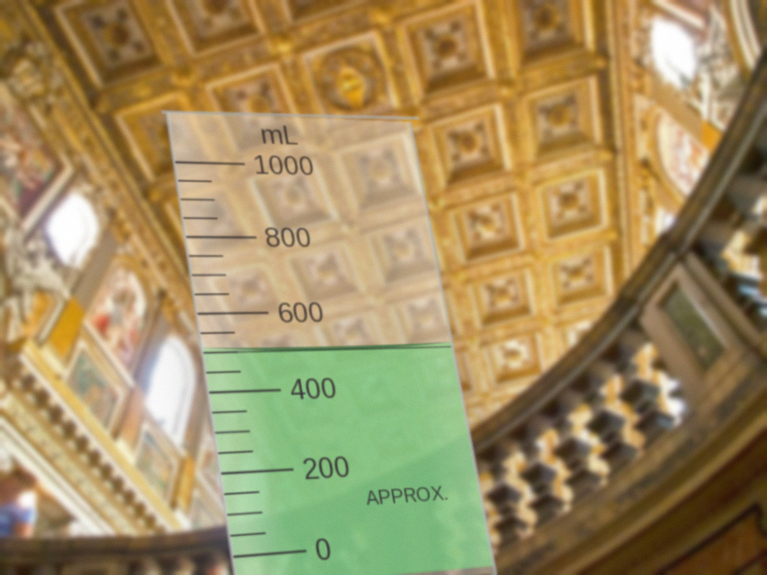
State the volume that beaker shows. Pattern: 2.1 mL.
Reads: 500 mL
